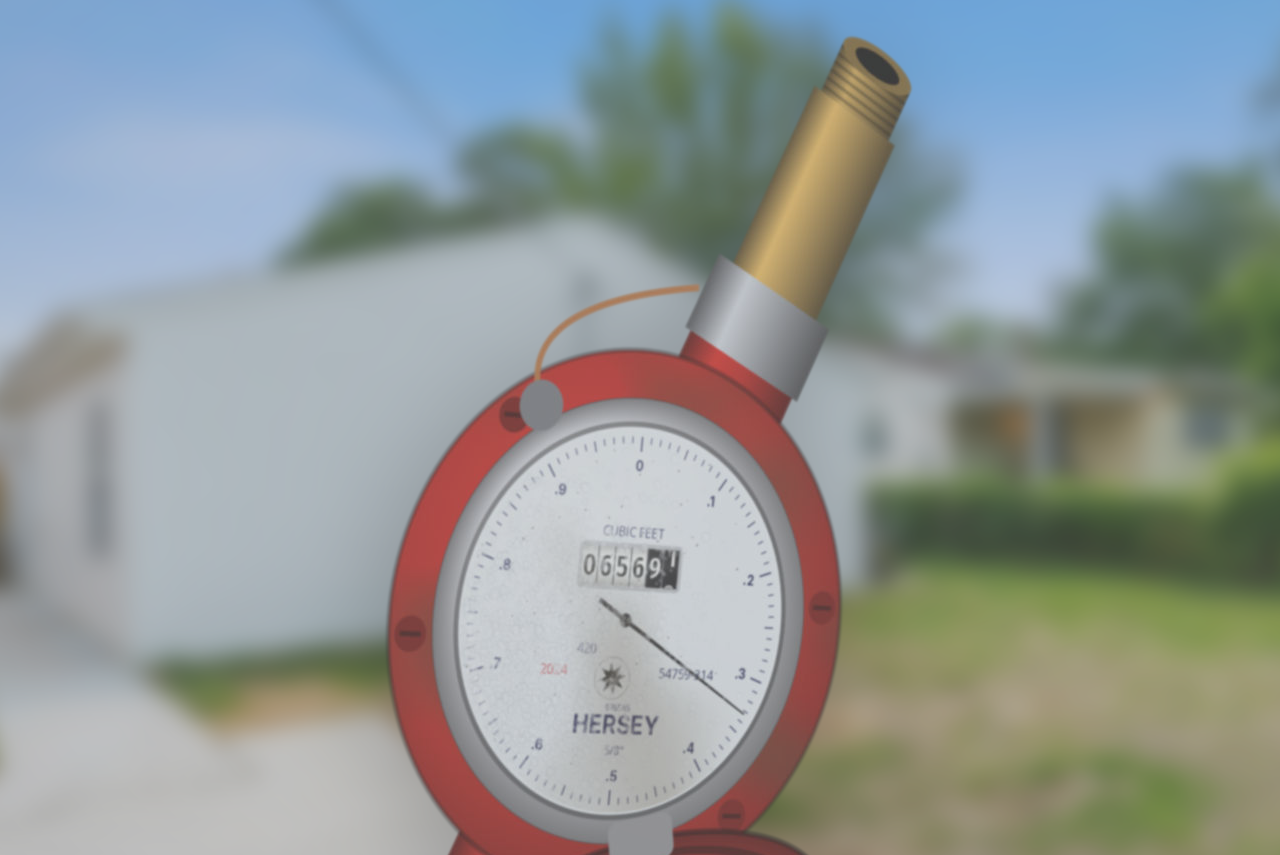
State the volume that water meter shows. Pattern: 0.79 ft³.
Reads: 65691.33 ft³
